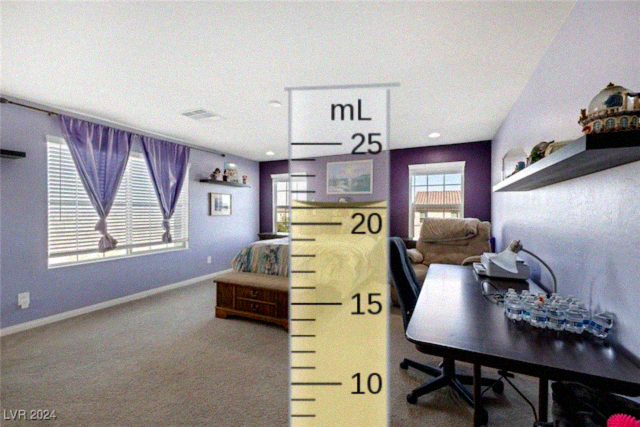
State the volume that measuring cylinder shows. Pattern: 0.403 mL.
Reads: 21 mL
